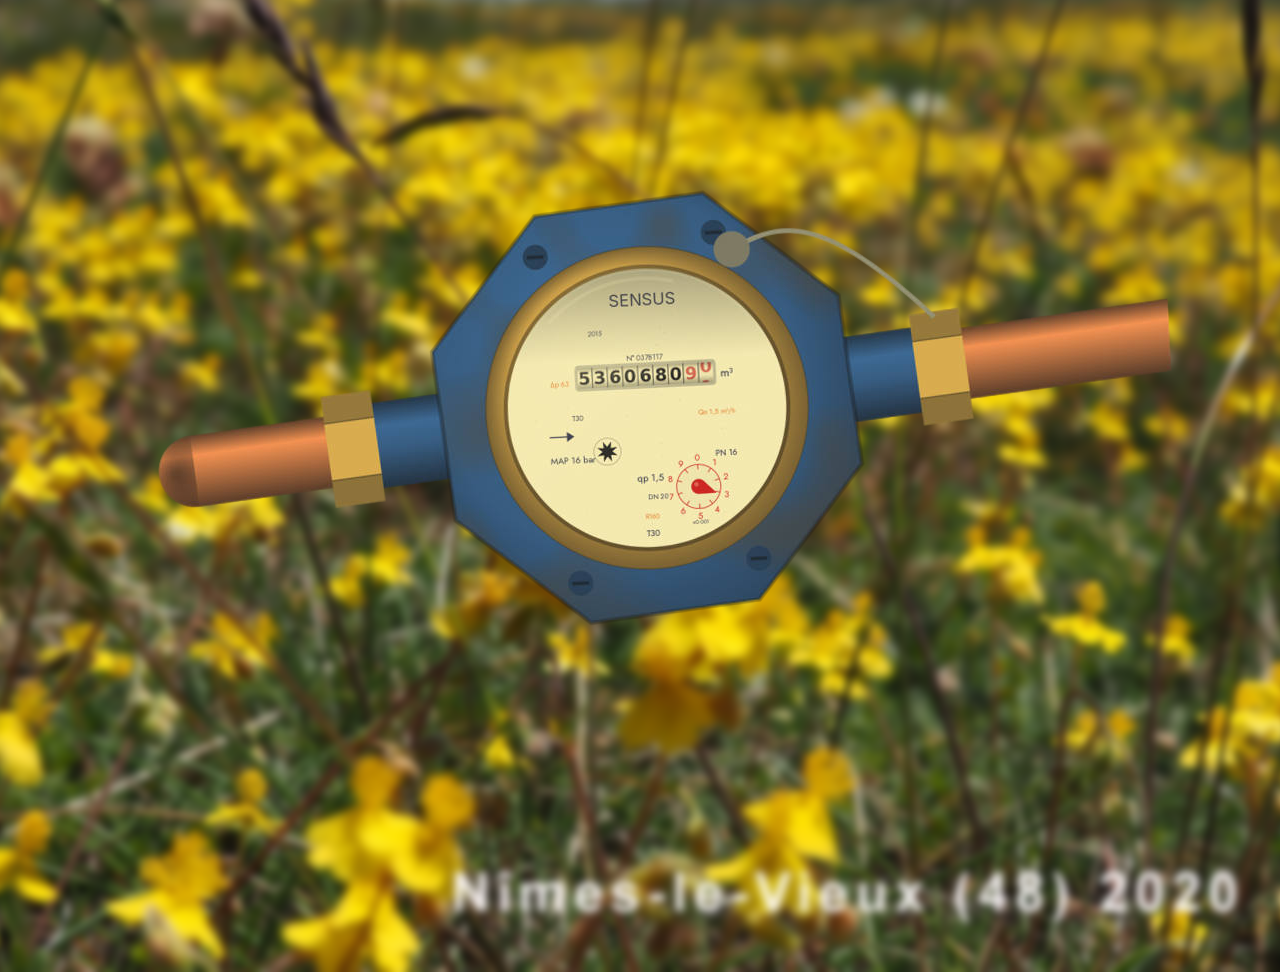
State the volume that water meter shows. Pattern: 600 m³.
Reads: 5360680.903 m³
